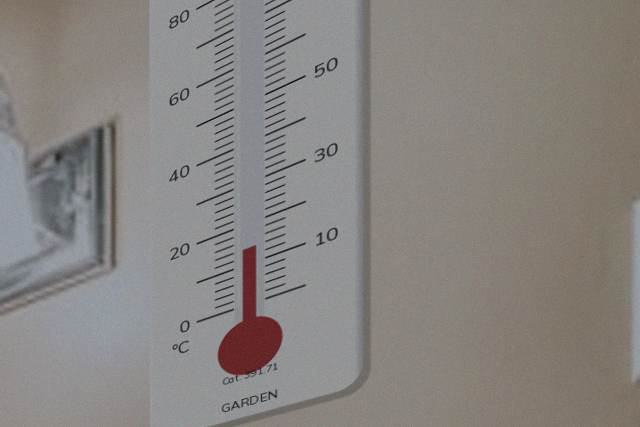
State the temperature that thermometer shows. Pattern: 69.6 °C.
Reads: 14 °C
